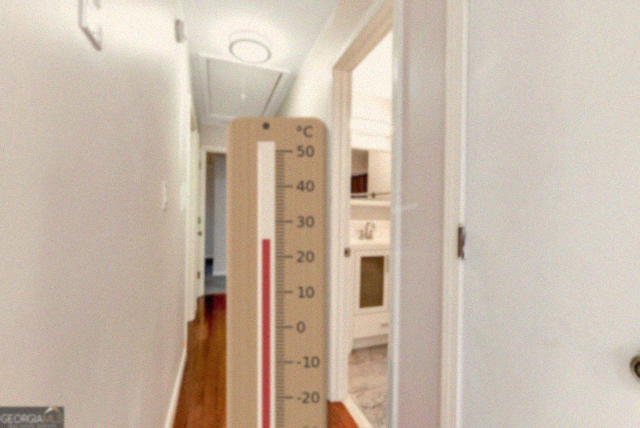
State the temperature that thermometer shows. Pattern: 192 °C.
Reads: 25 °C
